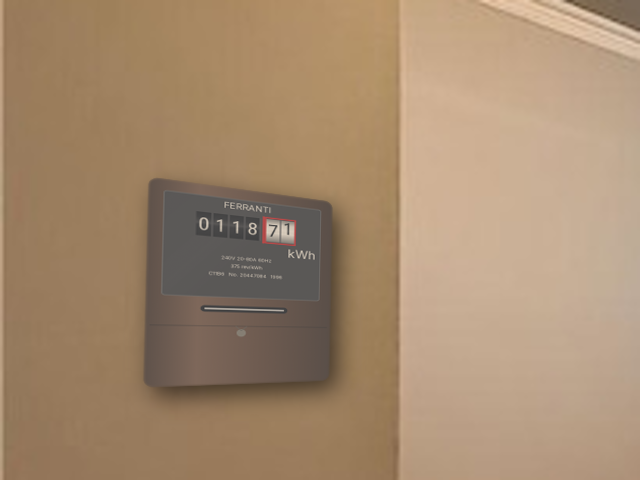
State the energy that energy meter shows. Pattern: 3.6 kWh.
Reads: 118.71 kWh
